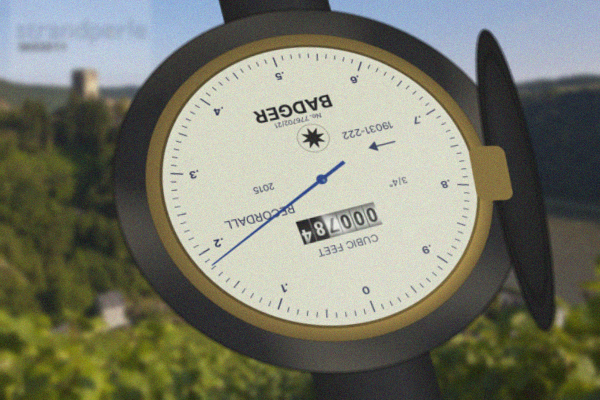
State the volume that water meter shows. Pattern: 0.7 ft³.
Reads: 784.18 ft³
